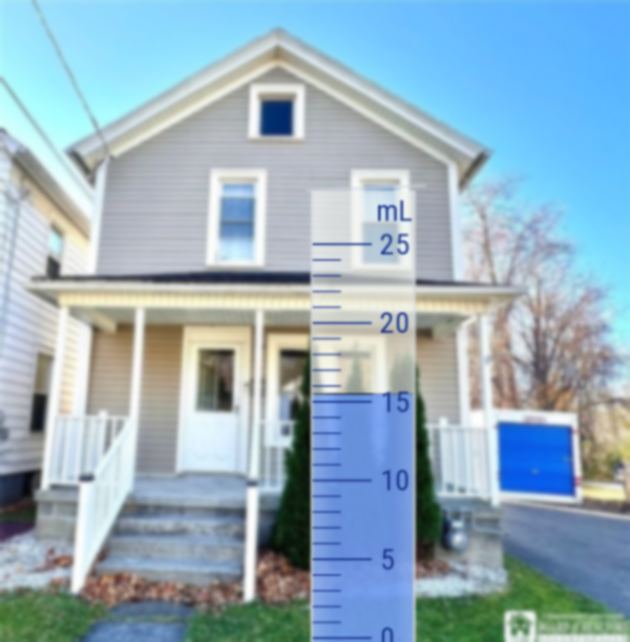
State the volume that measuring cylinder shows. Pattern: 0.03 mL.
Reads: 15.5 mL
